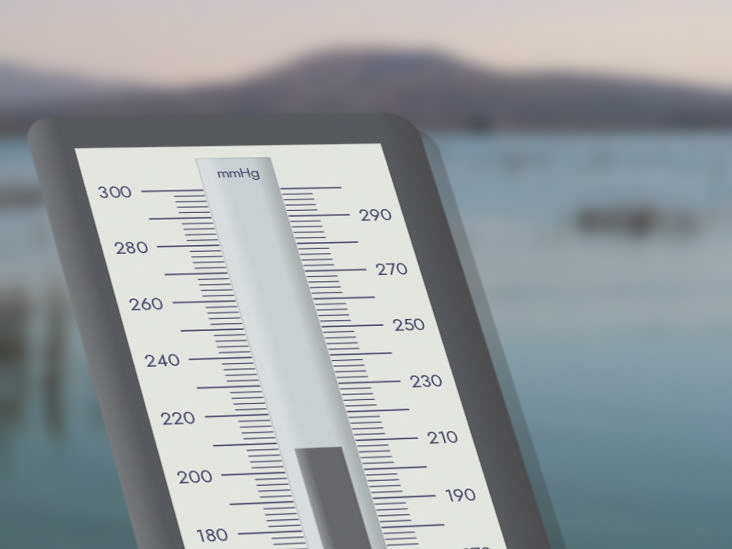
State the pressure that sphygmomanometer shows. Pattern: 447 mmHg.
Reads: 208 mmHg
